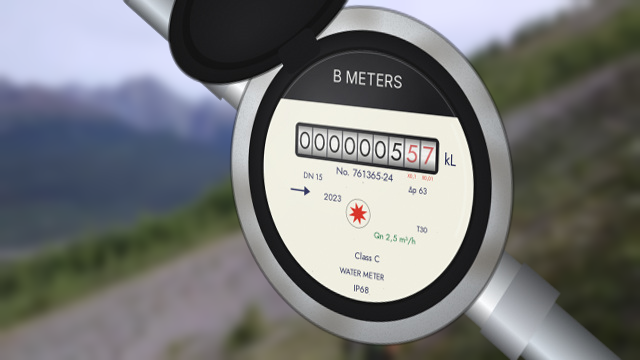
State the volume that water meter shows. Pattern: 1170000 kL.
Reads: 5.57 kL
